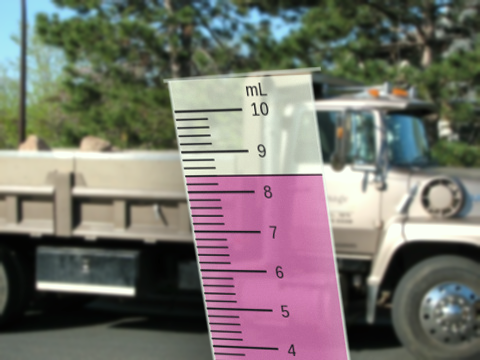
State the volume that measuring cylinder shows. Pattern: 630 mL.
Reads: 8.4 mL
